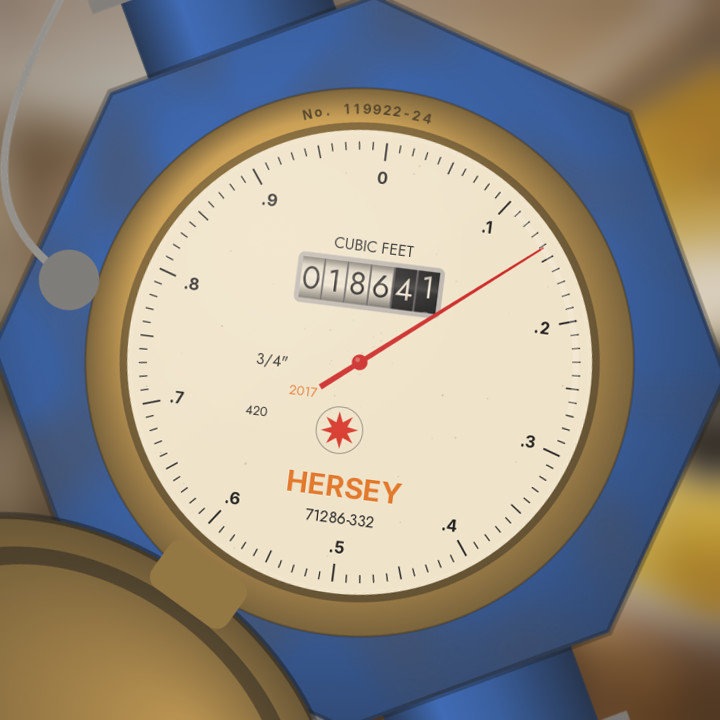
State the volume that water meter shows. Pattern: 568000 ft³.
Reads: 18641.14 ft³
